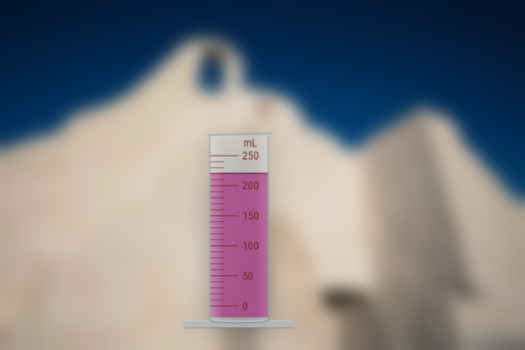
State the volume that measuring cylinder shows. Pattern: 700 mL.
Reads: 220 mL
